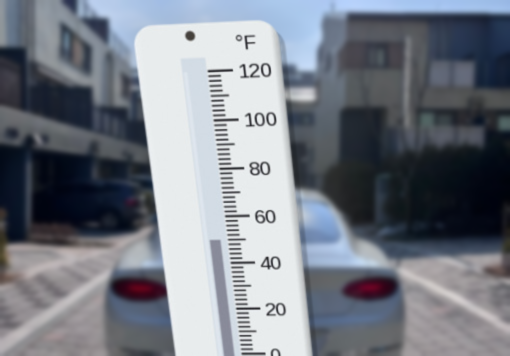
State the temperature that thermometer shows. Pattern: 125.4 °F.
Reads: 50 °F
